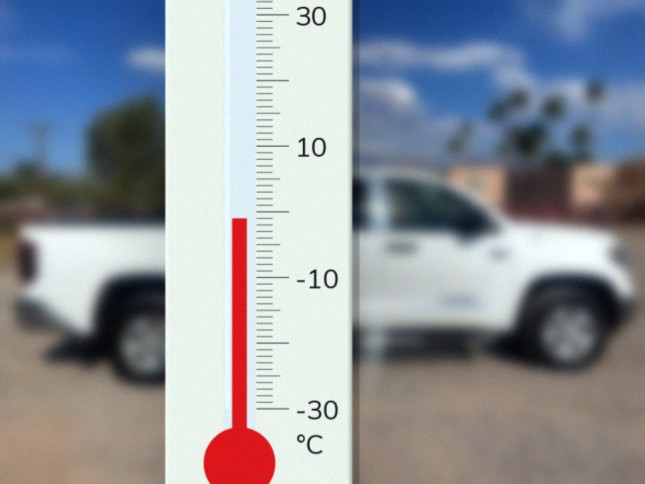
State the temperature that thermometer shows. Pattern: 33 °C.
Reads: -1 °C
